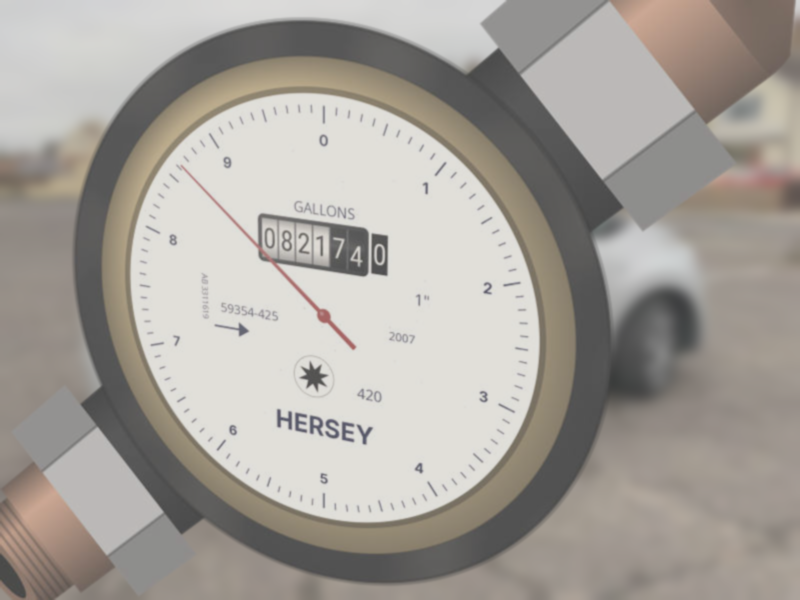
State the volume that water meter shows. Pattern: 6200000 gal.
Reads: 821738.6 gal
